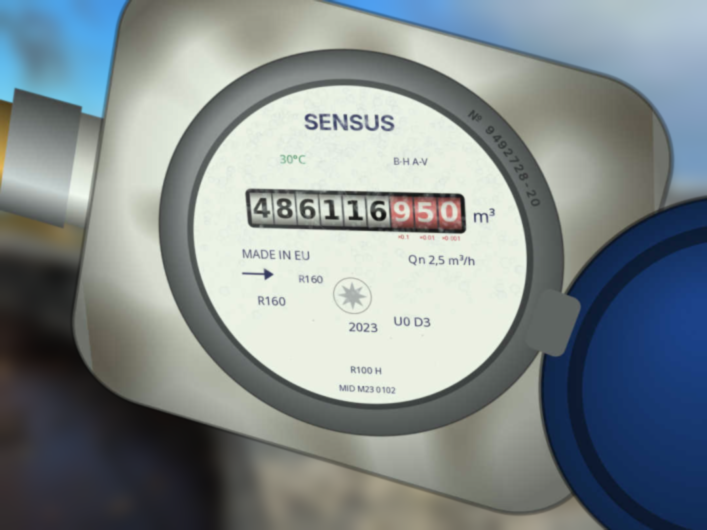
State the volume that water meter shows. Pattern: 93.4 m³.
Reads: 486116.950 m³
